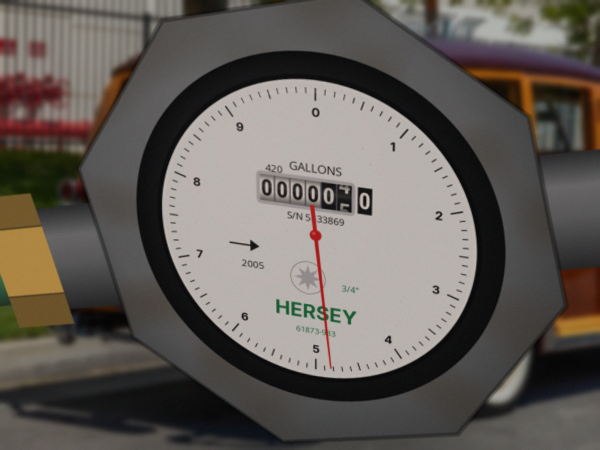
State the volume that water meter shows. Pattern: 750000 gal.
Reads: 44.8 gal
